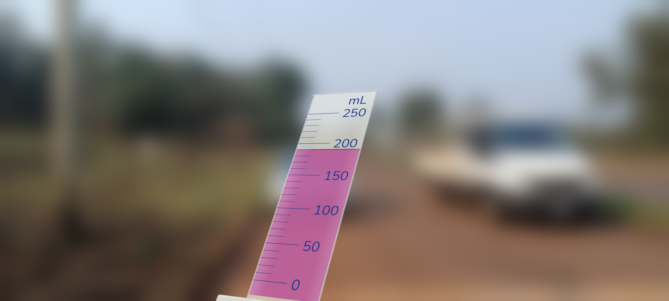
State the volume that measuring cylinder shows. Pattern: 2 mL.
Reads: 190 mL
